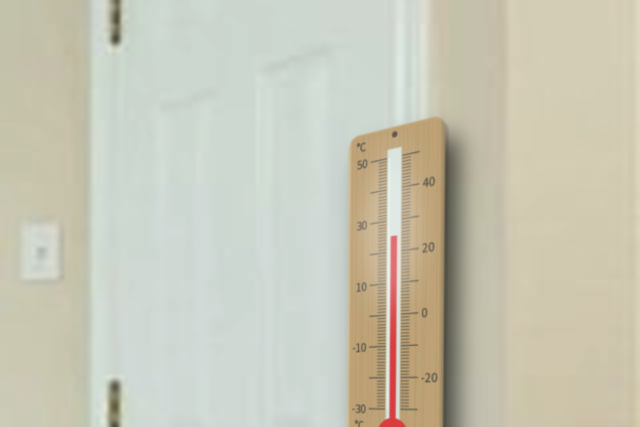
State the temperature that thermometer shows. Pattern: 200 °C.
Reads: 25 °C
